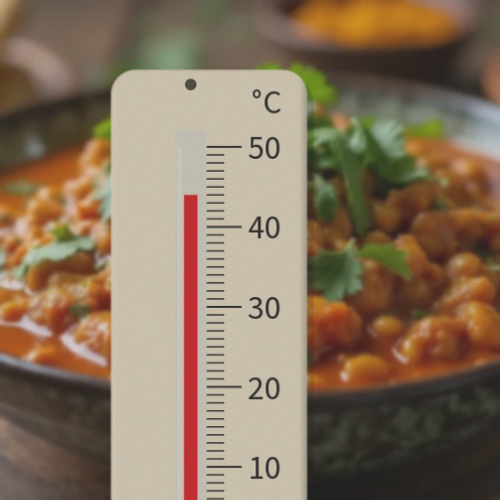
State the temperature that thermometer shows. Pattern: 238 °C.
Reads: 44 °C
